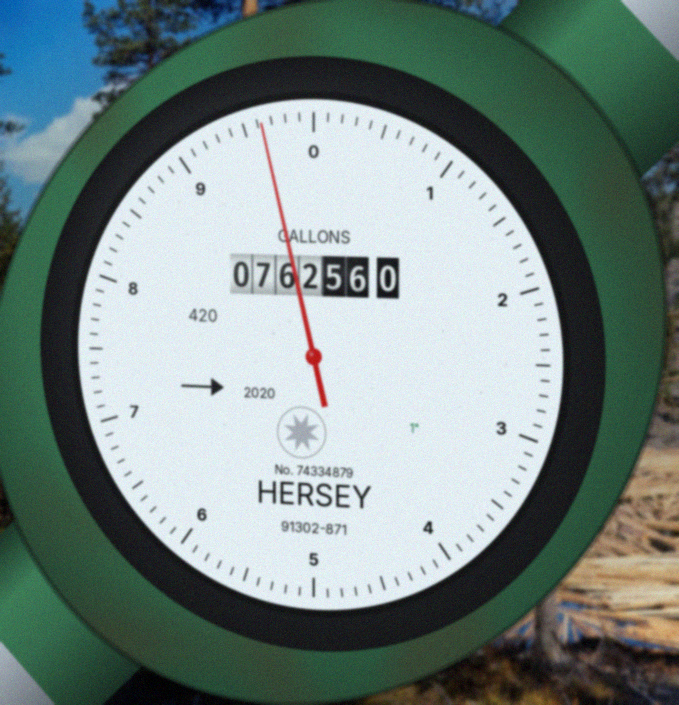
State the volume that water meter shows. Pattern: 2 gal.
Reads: 762559.6 gal
